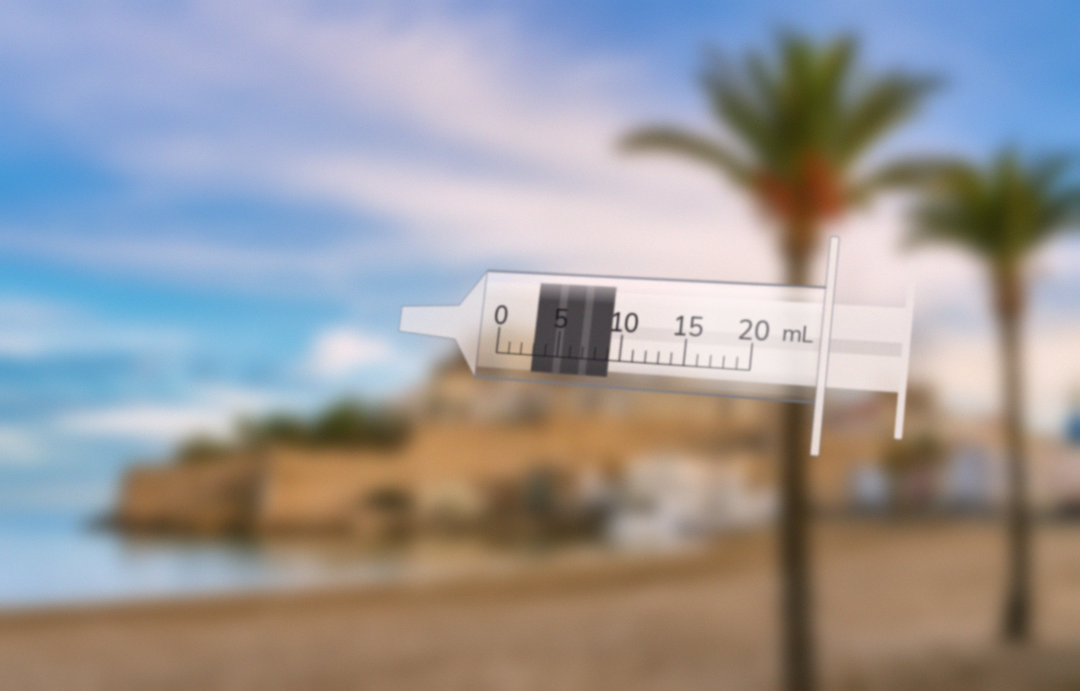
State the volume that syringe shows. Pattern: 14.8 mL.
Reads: 3 mL
